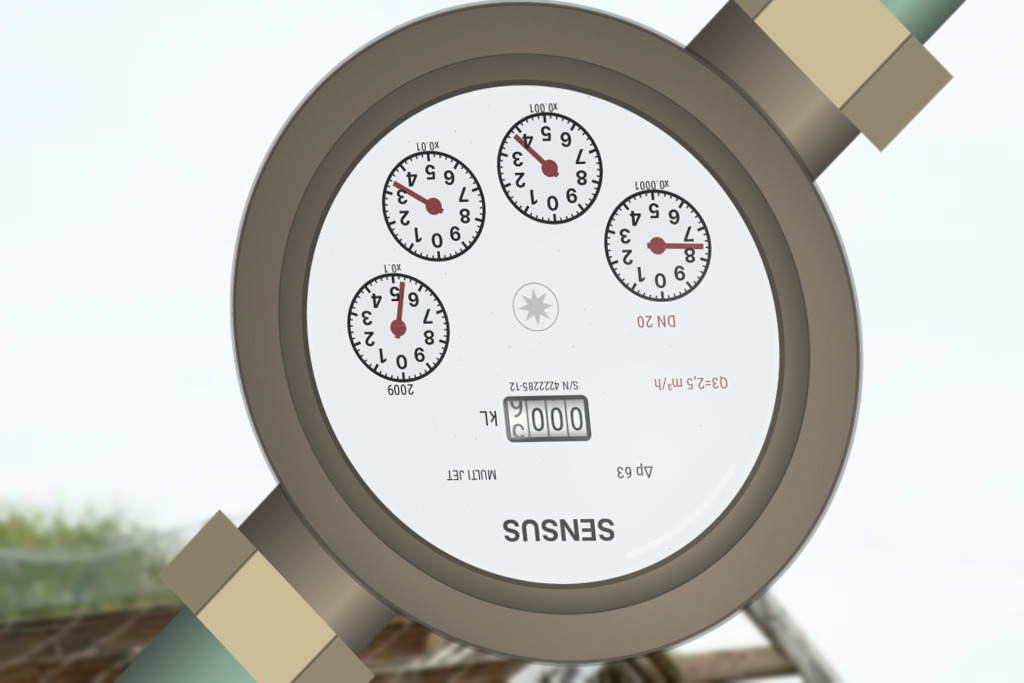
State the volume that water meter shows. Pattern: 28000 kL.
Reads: 5.5337 kL
